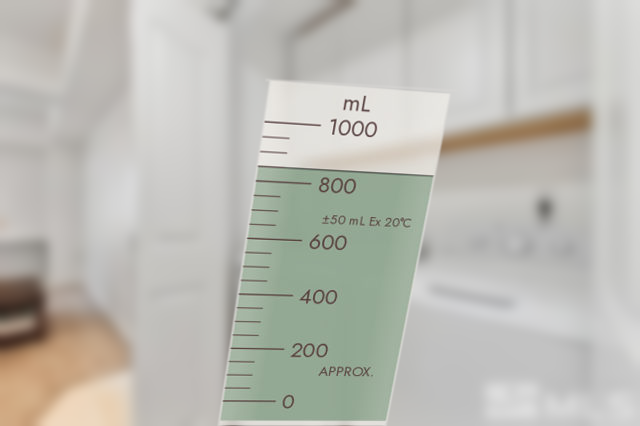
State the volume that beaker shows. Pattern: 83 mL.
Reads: 850 mL
